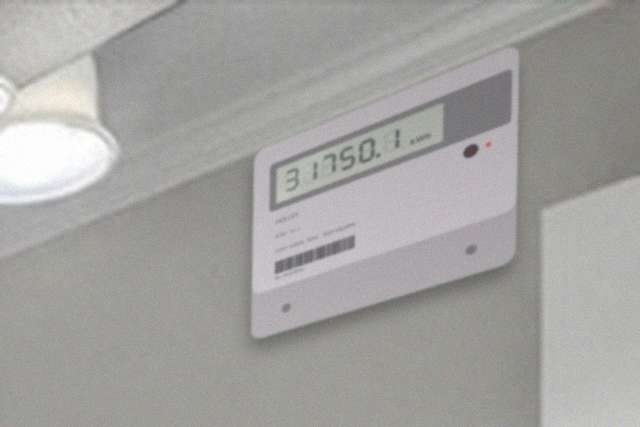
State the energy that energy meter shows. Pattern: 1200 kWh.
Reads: 31750.1 kWh
